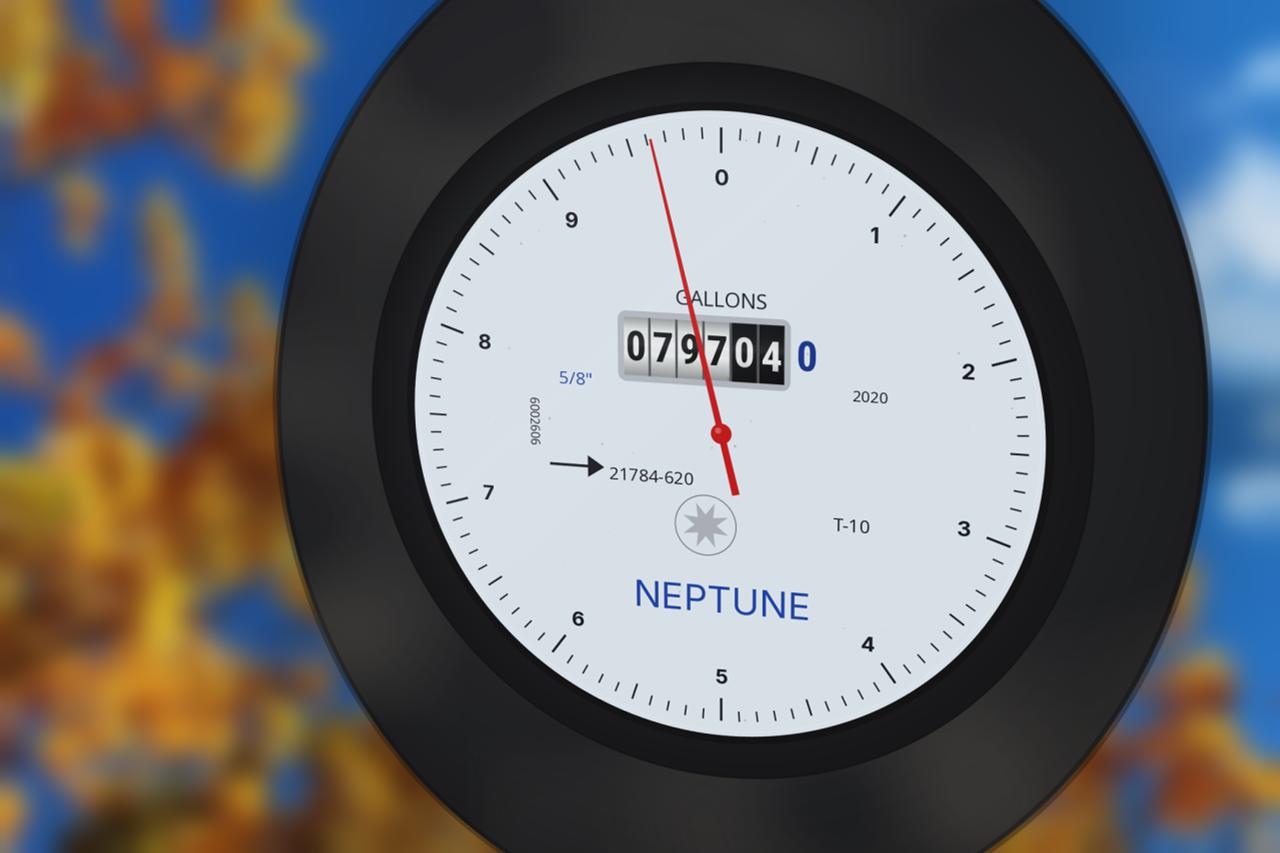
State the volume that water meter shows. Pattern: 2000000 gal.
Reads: 797039.6 gal
